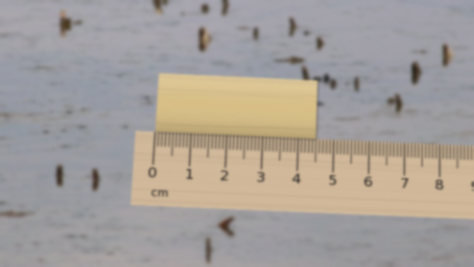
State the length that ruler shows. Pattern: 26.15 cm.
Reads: 4.5 cm
